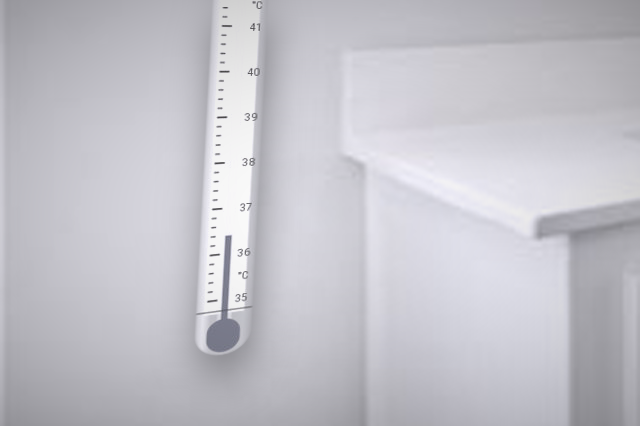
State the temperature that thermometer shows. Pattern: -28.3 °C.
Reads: 36.4 °C
